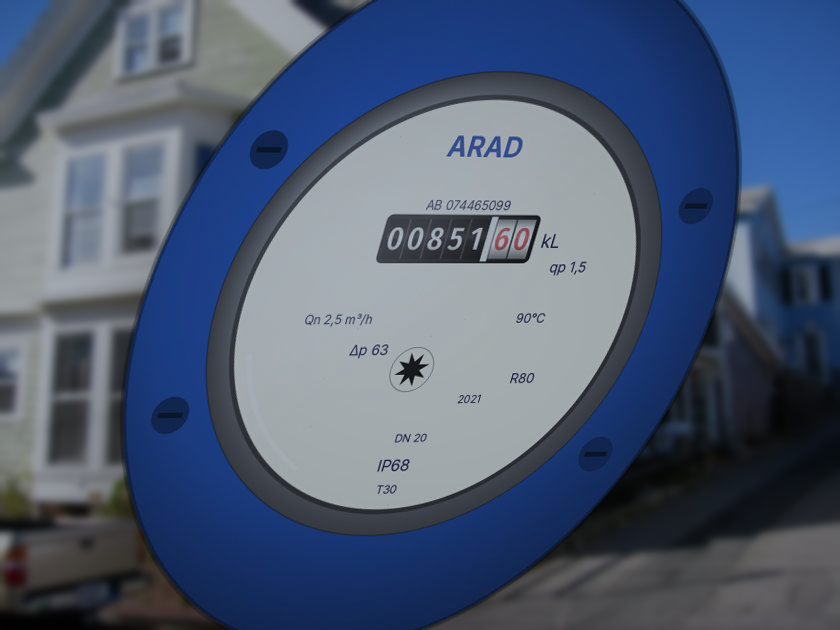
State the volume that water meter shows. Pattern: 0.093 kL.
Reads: 851.60 kL
